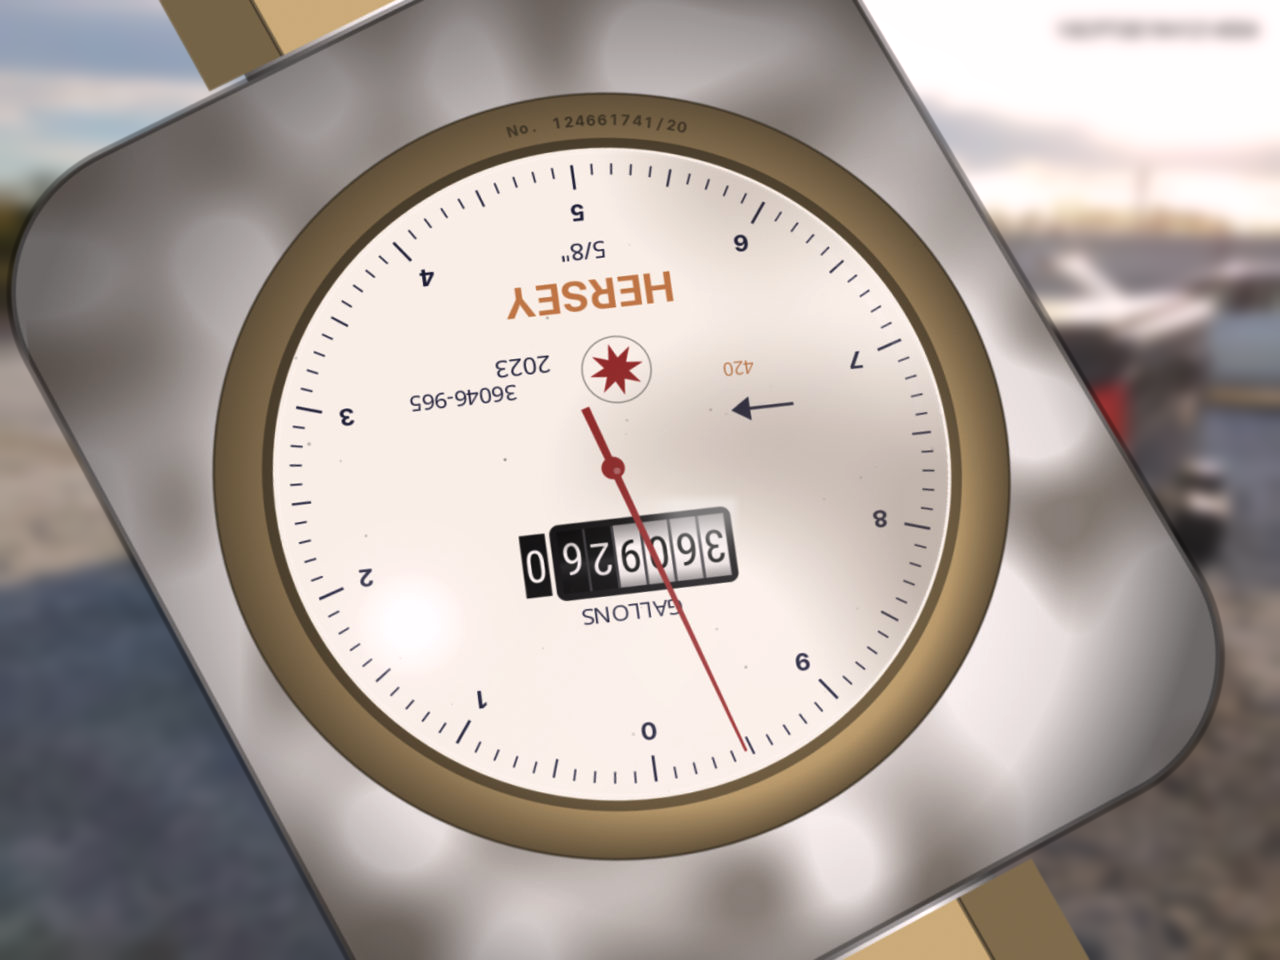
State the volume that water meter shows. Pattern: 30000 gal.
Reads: 3609259.5 gal
